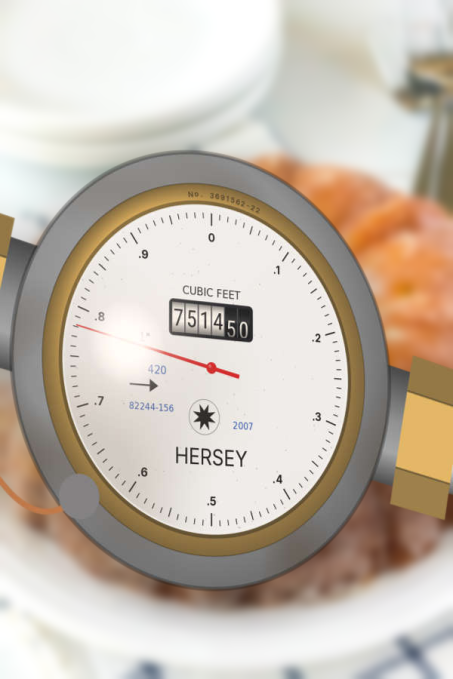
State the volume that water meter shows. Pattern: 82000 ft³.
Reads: 751449.78 ft³
